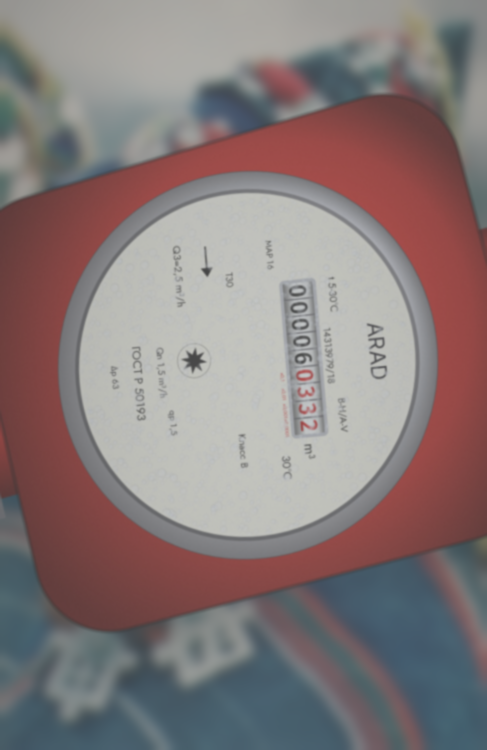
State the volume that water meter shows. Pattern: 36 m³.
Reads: 6.0332 m³
